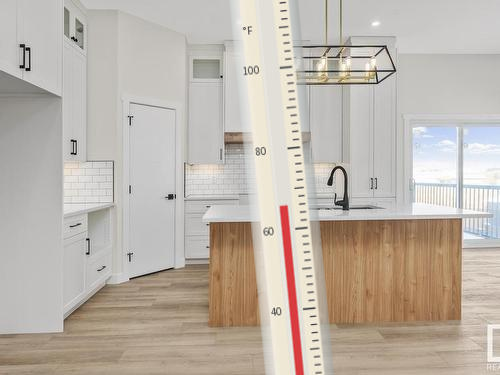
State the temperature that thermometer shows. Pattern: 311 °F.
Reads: 66 °F
